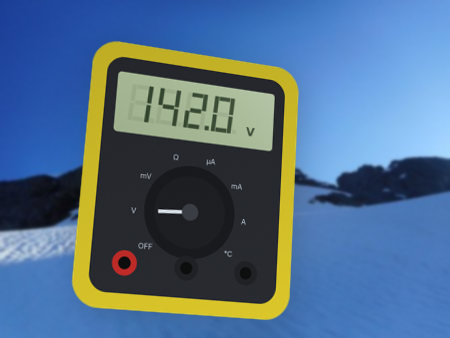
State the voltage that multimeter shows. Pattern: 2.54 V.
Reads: 142.0 V
